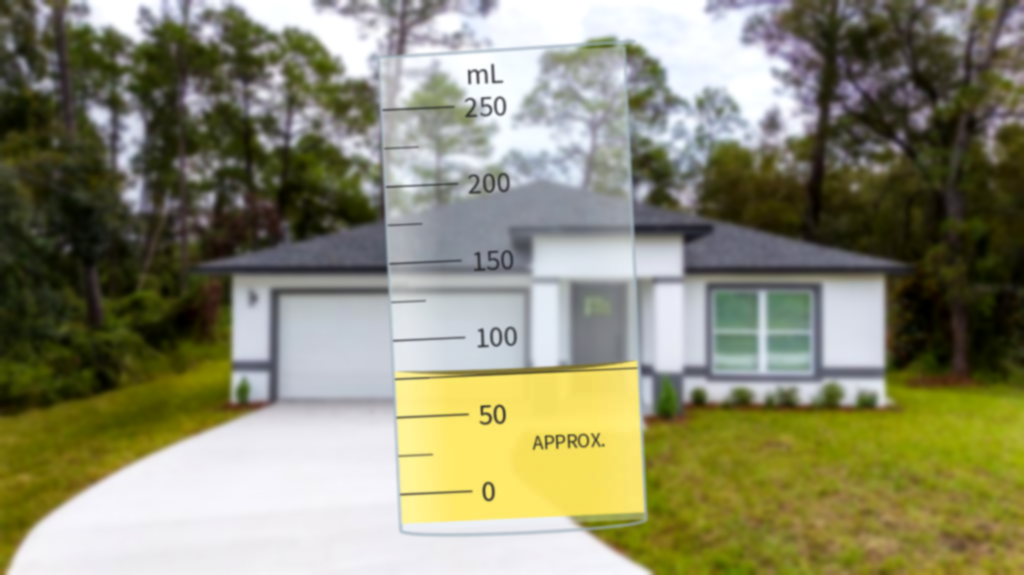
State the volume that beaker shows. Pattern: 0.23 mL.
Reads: 75 mL
